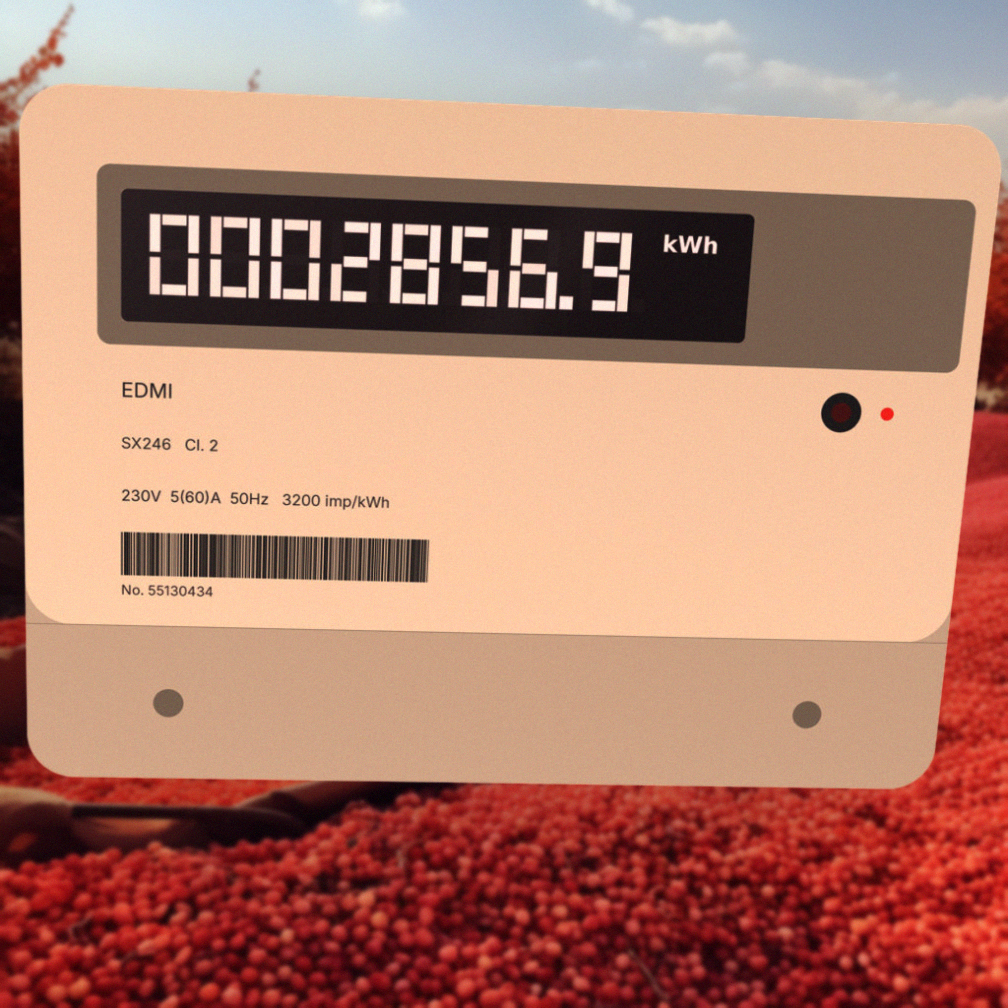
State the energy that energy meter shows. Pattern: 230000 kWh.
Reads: 2856.9 kWh
